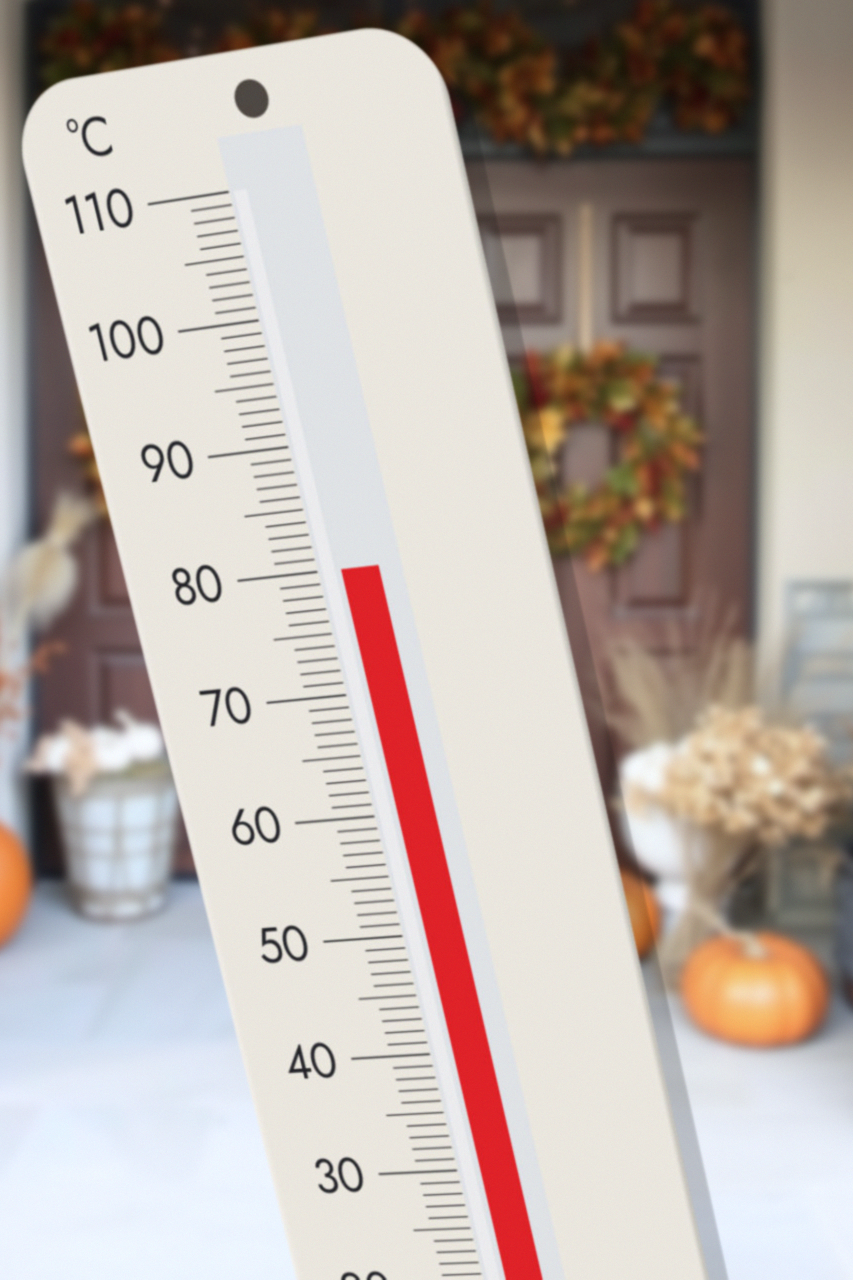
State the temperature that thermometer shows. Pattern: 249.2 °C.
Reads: 80 °C
